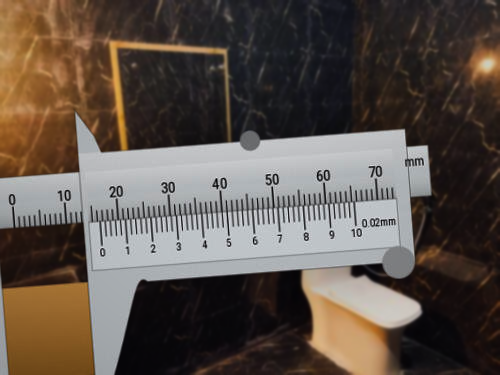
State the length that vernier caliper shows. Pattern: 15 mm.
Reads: 16.5 mm
